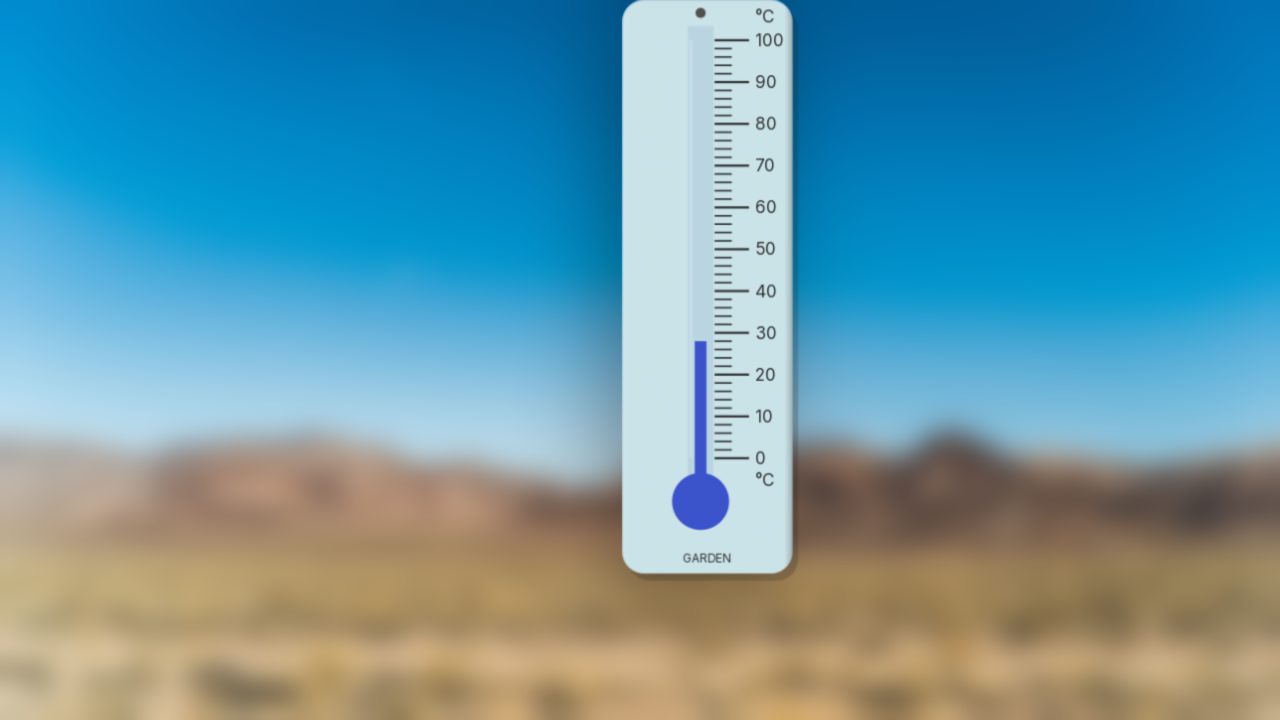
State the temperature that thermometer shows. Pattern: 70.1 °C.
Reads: 28 °C
